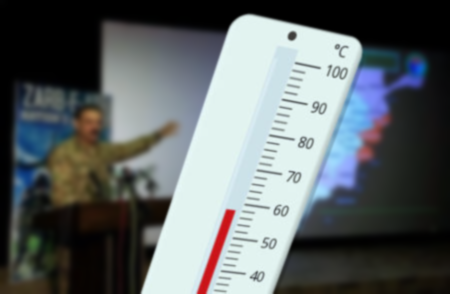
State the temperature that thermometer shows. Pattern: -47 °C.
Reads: 58 °C
